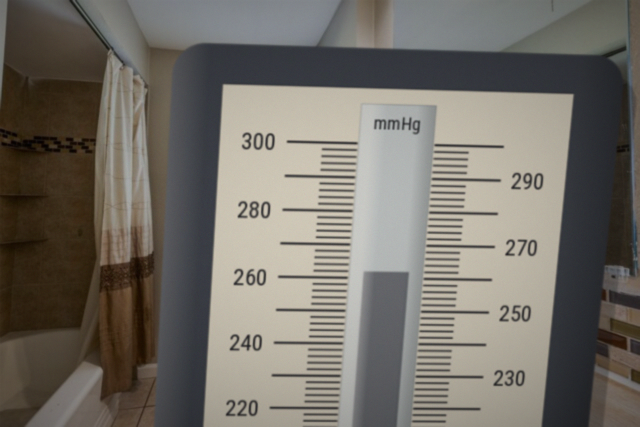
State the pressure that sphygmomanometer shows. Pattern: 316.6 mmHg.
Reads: 262 mmHg
